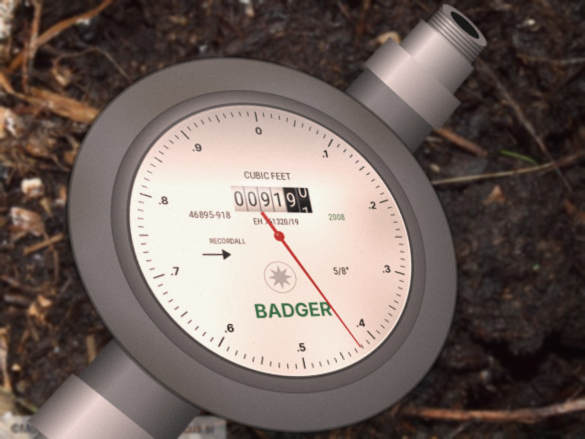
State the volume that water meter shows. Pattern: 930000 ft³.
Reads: 9190.42 ft³
